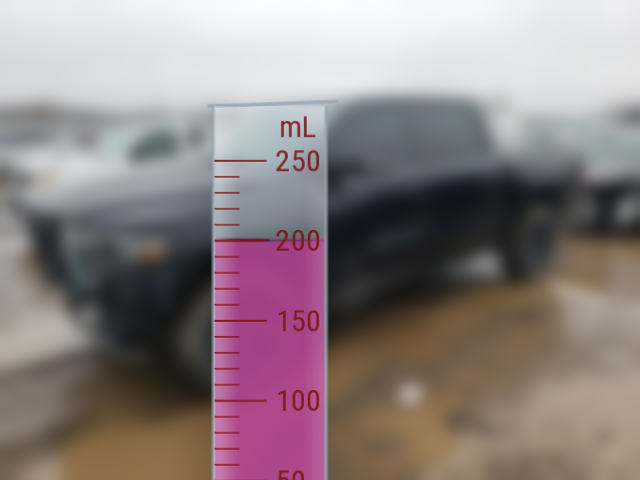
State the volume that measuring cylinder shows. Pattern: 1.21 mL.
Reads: 200 mL
